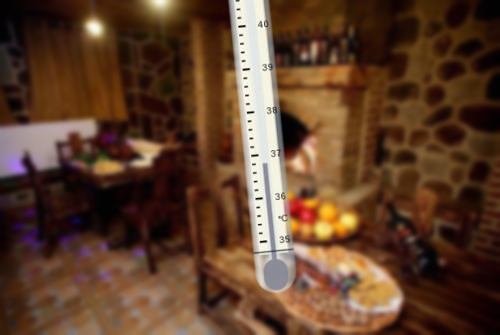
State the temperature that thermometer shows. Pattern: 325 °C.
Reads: 36.8 °C
